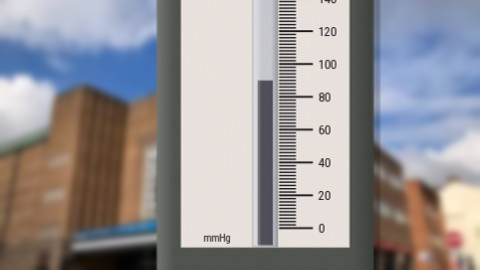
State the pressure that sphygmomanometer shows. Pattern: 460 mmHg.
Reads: 90 mmHg
